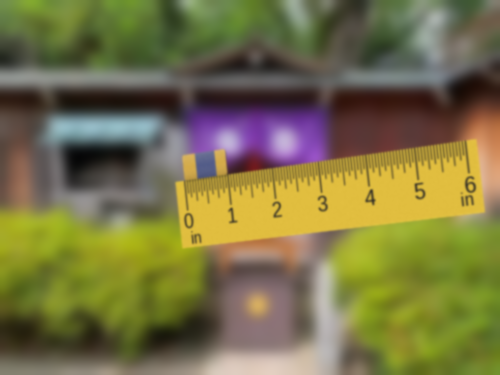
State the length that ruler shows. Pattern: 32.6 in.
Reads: 1 in
